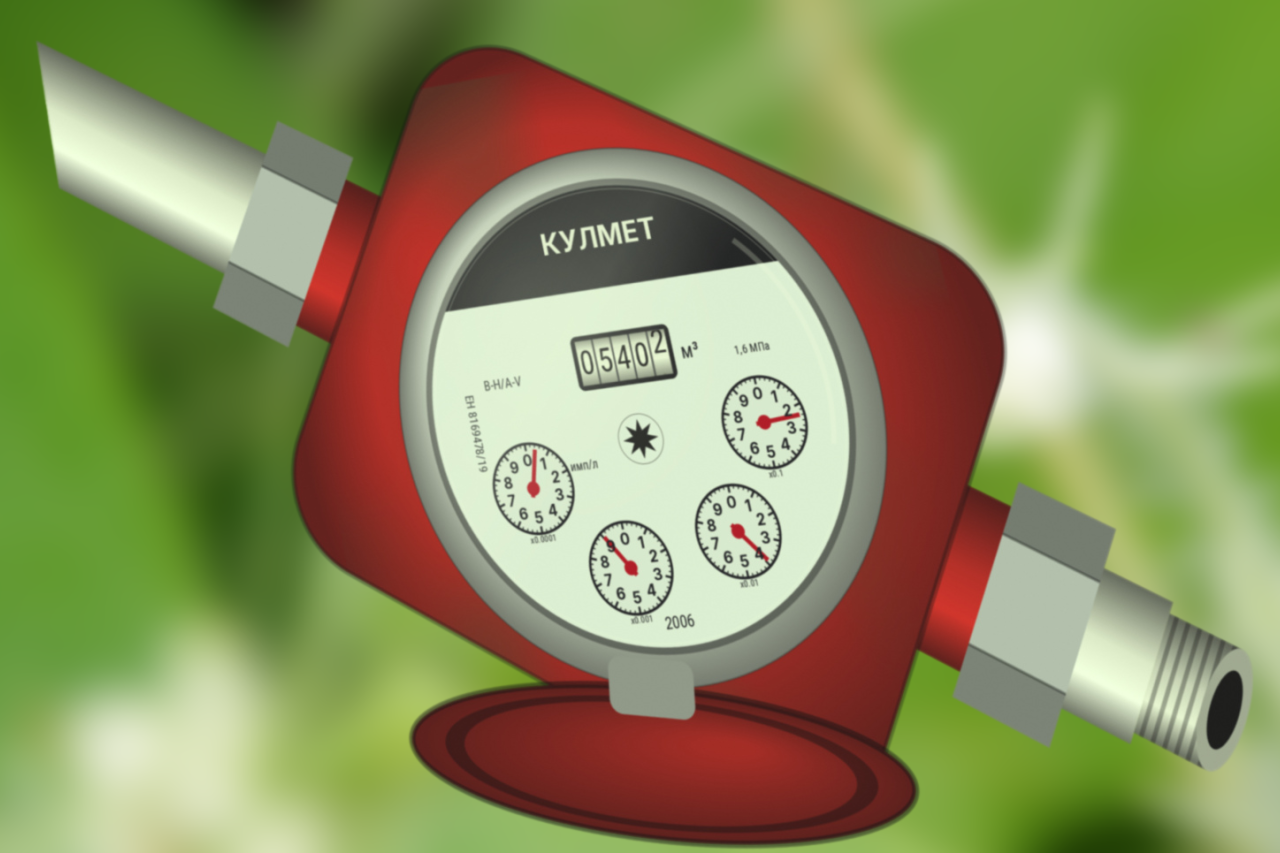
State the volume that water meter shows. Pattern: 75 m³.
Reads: 5402.2390 m³
